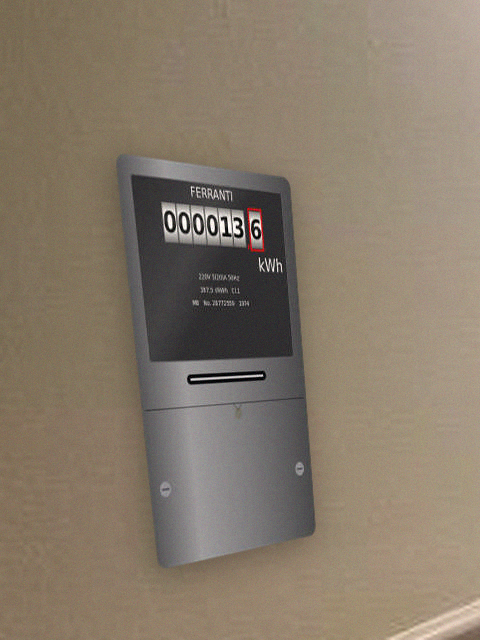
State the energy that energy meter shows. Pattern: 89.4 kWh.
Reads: 13.6 kWh
